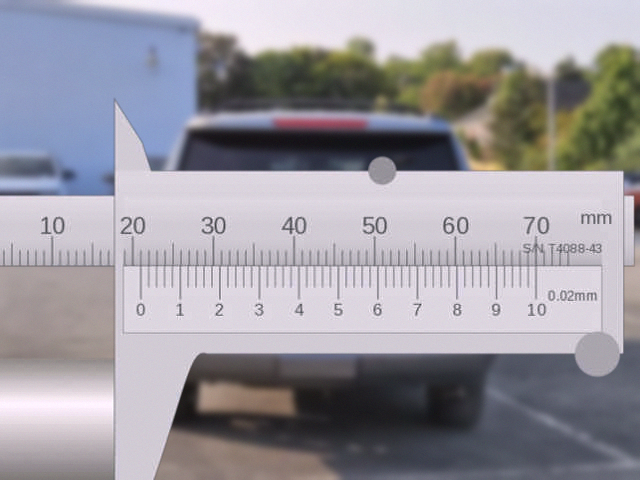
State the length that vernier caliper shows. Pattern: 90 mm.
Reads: 21.0 mm
